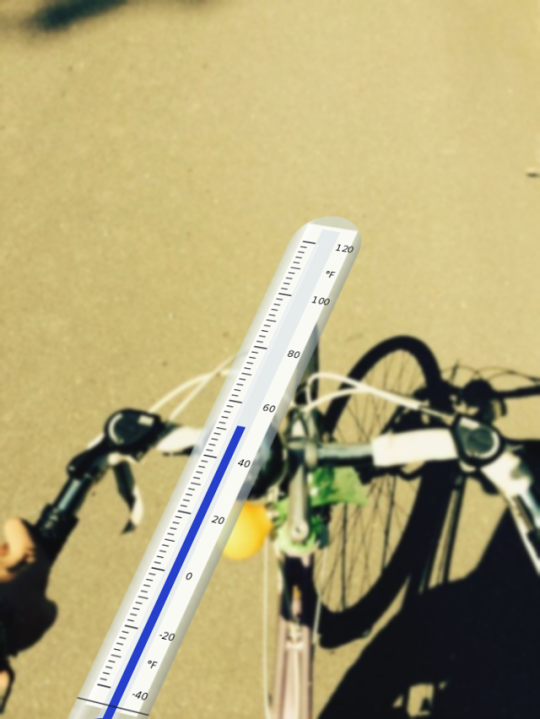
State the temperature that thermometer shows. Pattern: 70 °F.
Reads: 52 °F
